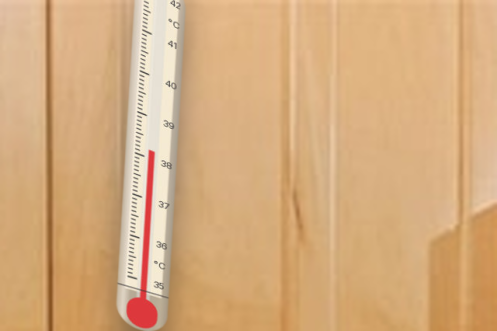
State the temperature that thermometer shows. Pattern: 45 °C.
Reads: 38.2 °C
